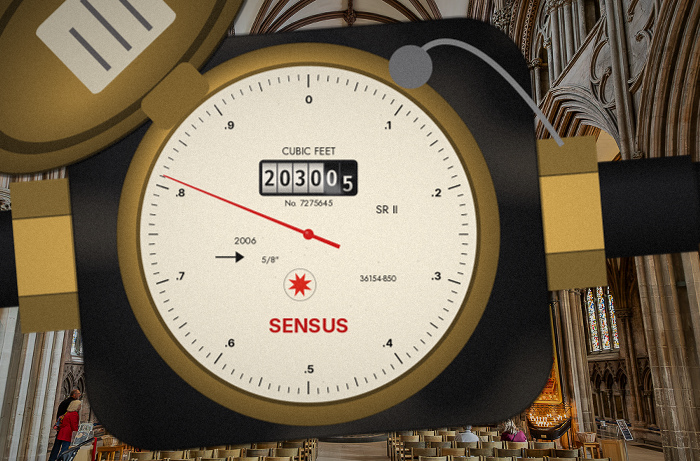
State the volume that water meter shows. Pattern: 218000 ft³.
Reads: 203004.81 ft³
